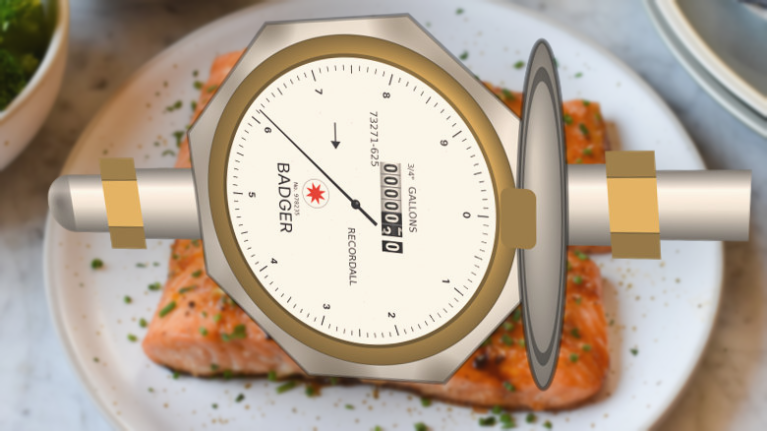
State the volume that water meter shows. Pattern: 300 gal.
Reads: 26.1 gal
